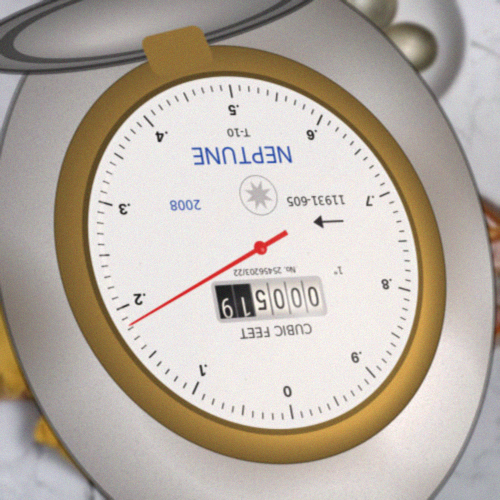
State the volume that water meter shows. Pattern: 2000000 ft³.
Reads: 519.18 ft³
